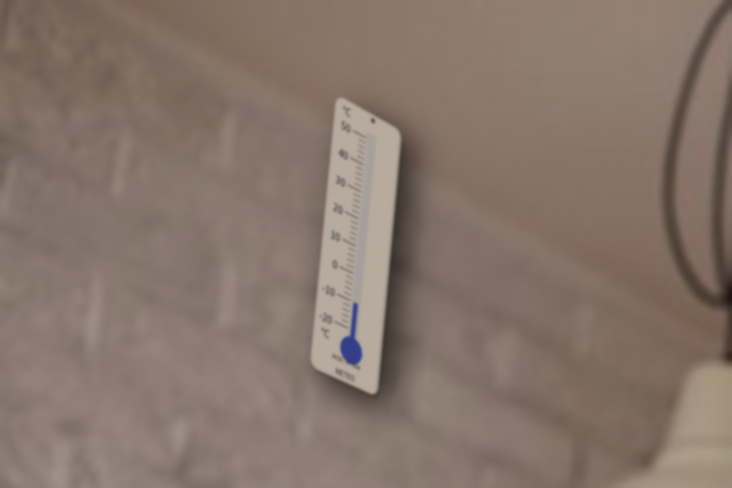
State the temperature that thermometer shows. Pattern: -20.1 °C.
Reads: -10 °C
